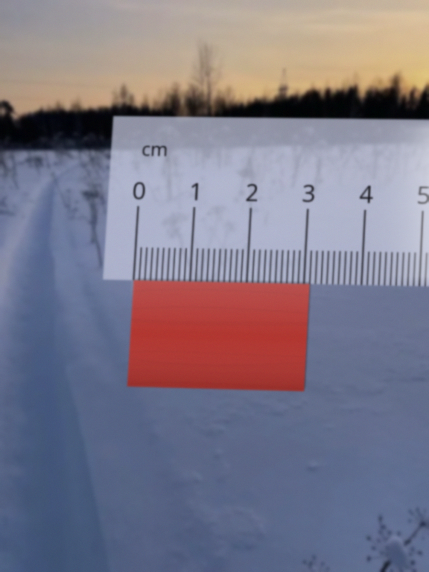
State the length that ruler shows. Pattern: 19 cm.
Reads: 3.1 cm
